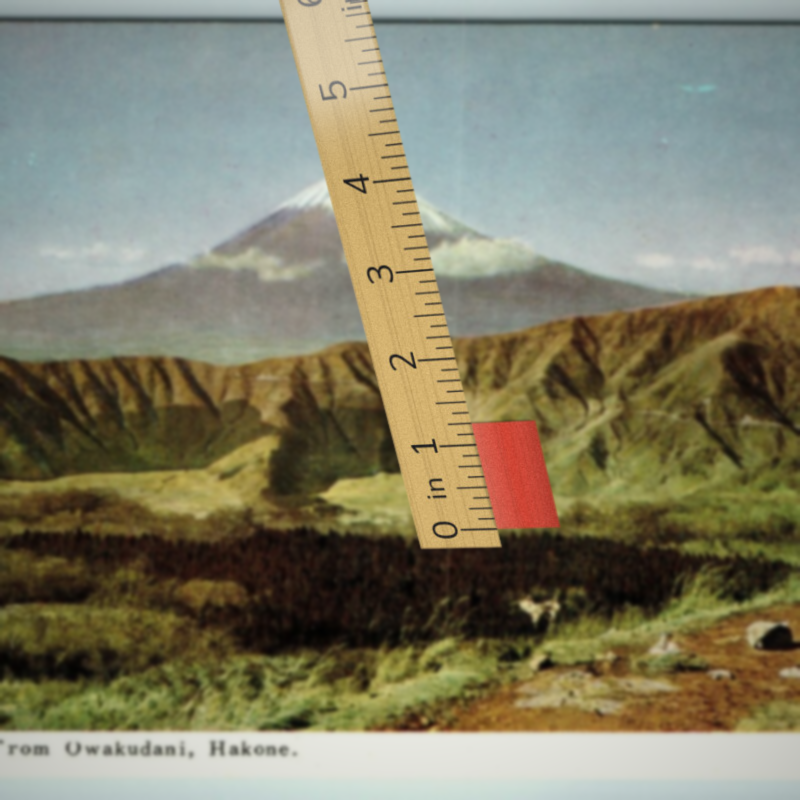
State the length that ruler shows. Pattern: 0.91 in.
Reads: 1.25 in
